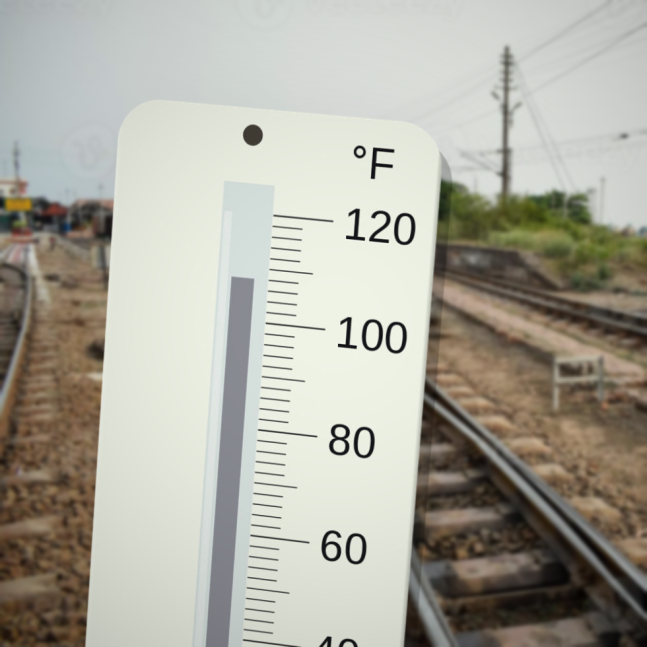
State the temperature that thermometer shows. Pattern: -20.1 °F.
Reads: 108 °F
